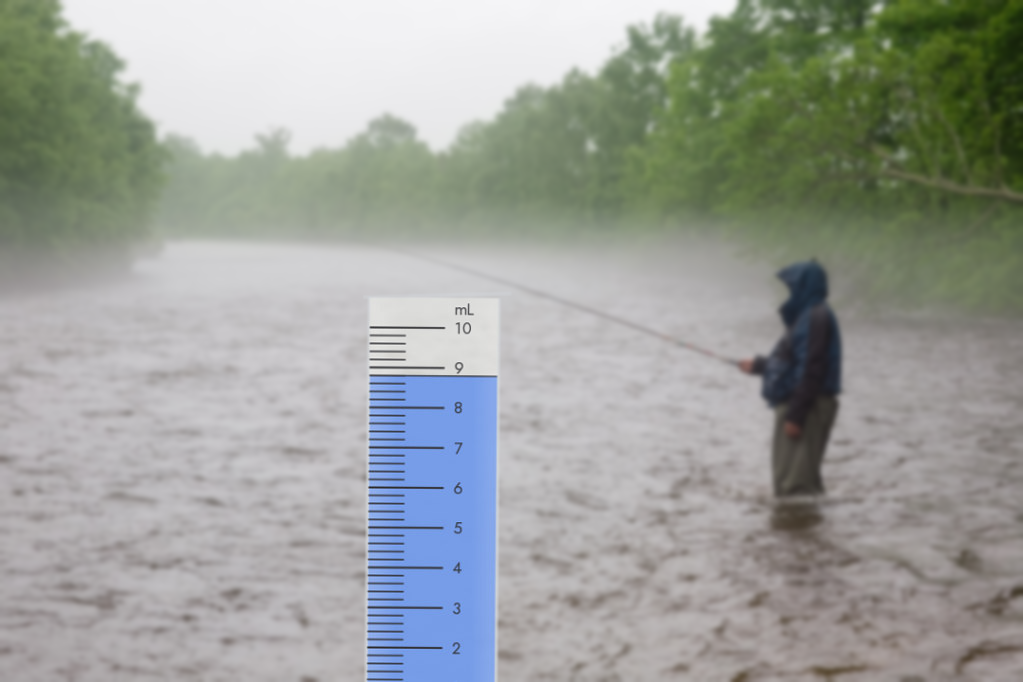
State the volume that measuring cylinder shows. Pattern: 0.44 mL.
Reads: 8.8 mL
